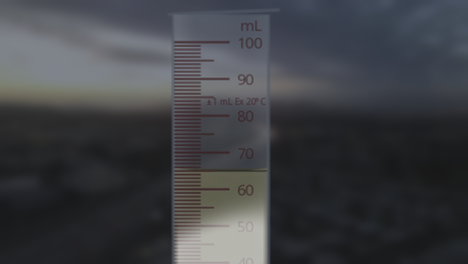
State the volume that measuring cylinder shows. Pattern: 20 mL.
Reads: 65 mL
